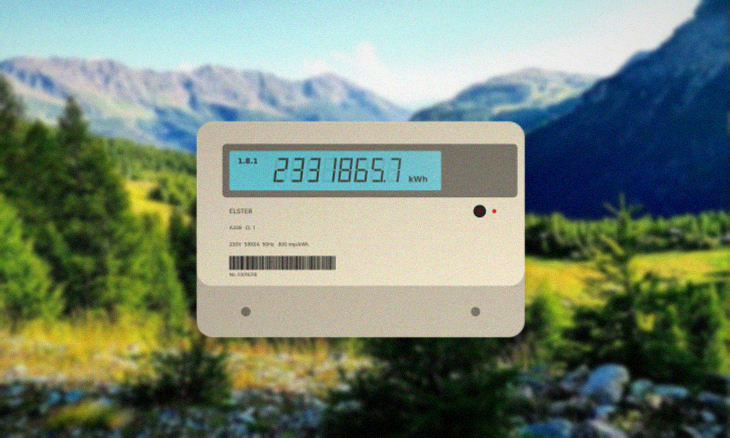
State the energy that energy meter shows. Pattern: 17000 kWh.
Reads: 2331865.7 kWh
